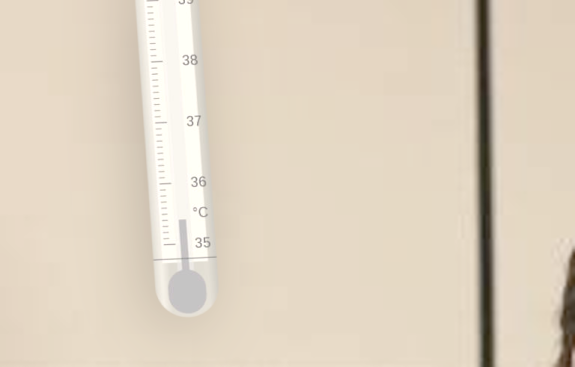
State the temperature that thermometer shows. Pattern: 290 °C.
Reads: 35.4 °C
